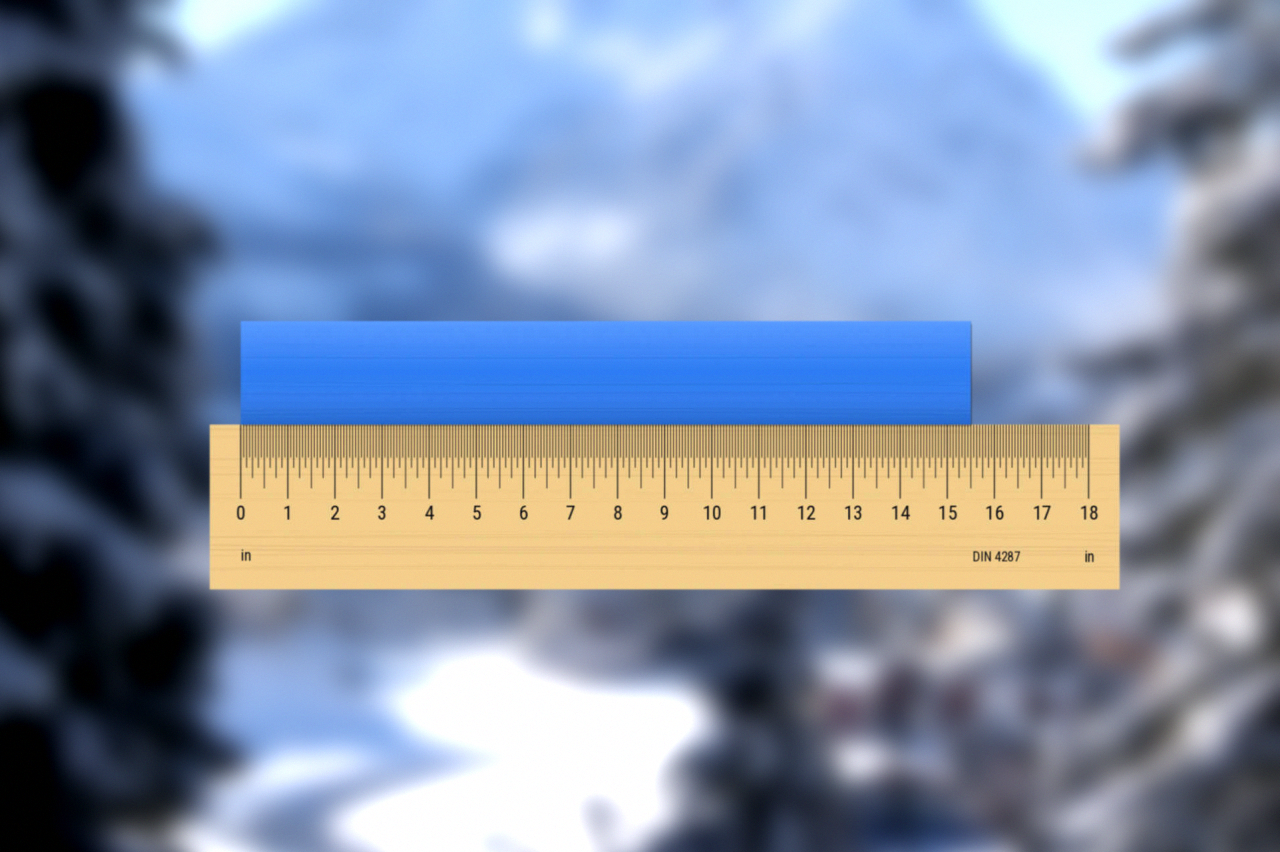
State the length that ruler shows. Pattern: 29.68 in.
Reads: 15.5 in
